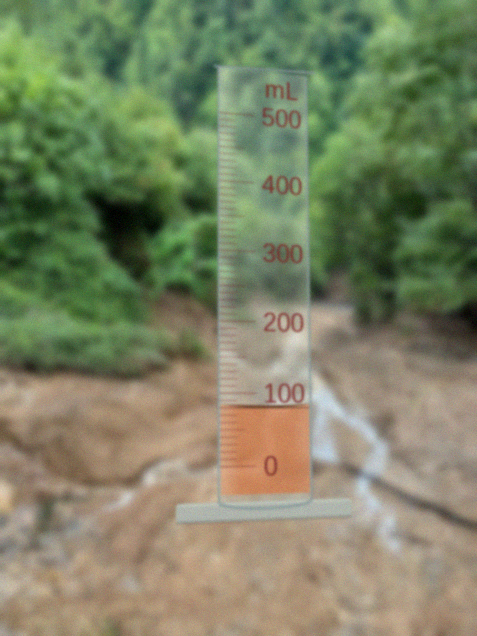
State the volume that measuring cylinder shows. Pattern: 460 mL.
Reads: 80 mL
